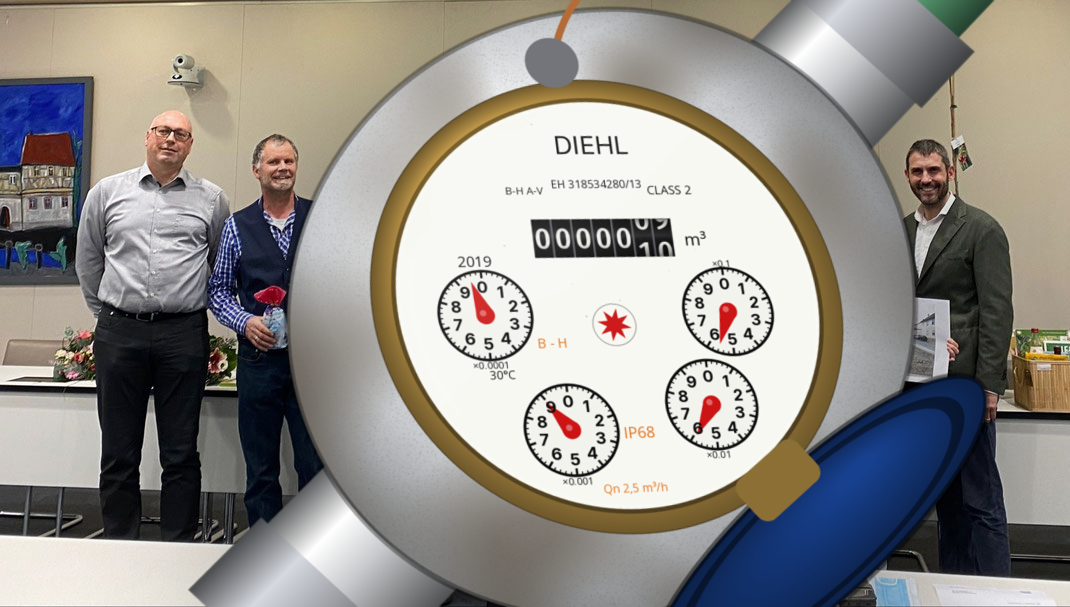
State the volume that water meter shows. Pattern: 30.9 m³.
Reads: 9.5589 m³
